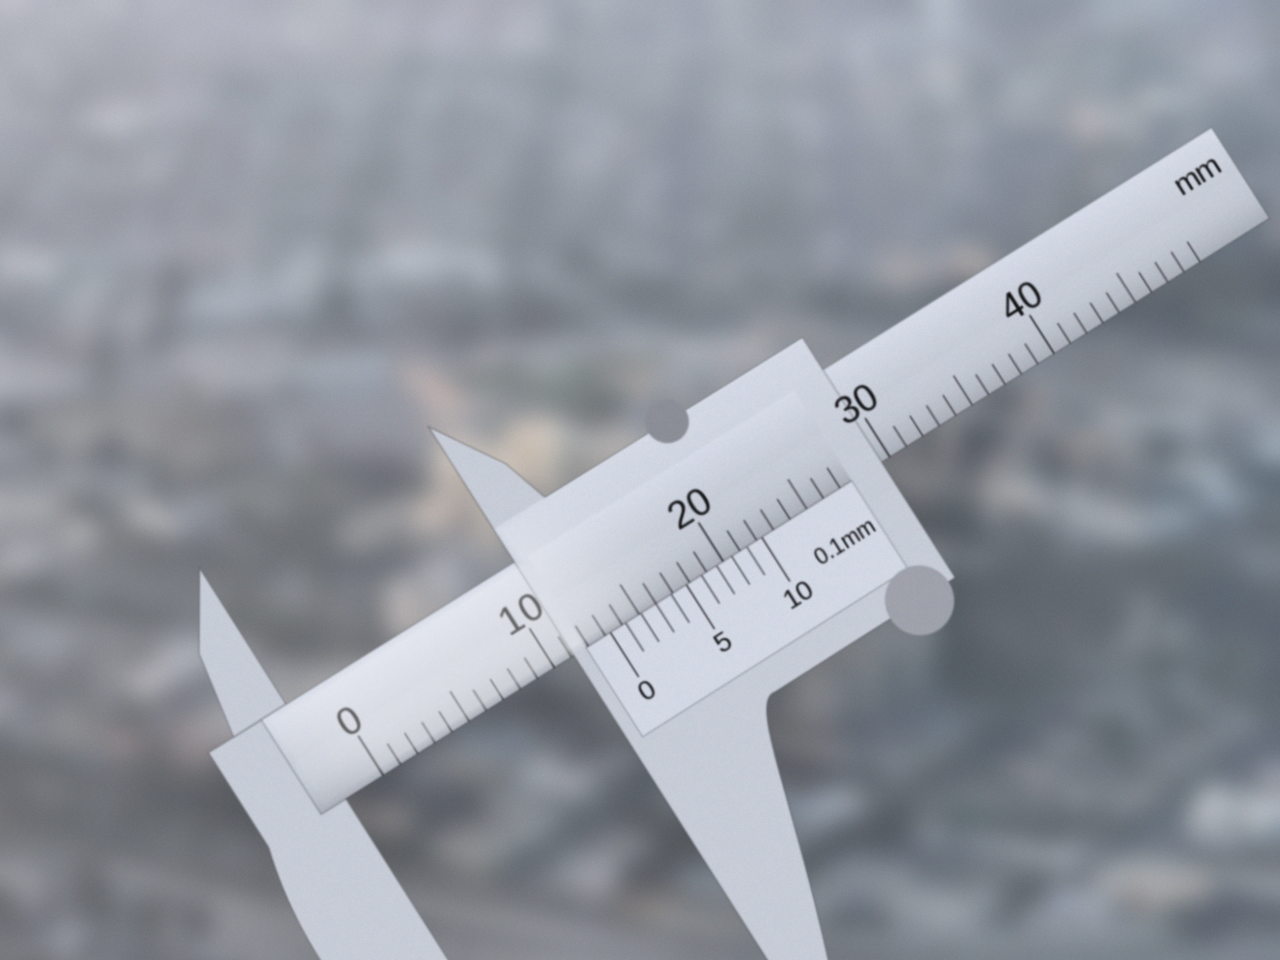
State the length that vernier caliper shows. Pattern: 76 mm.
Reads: 13.3 mm
